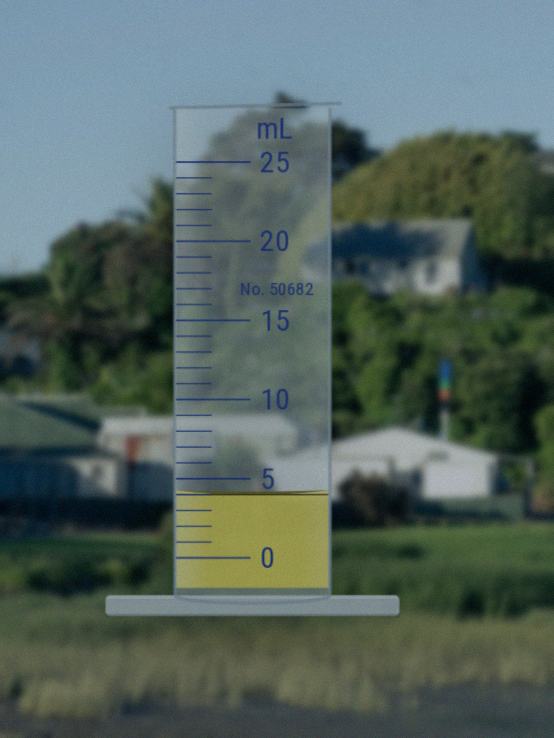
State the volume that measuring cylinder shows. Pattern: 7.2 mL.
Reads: 4 mL
